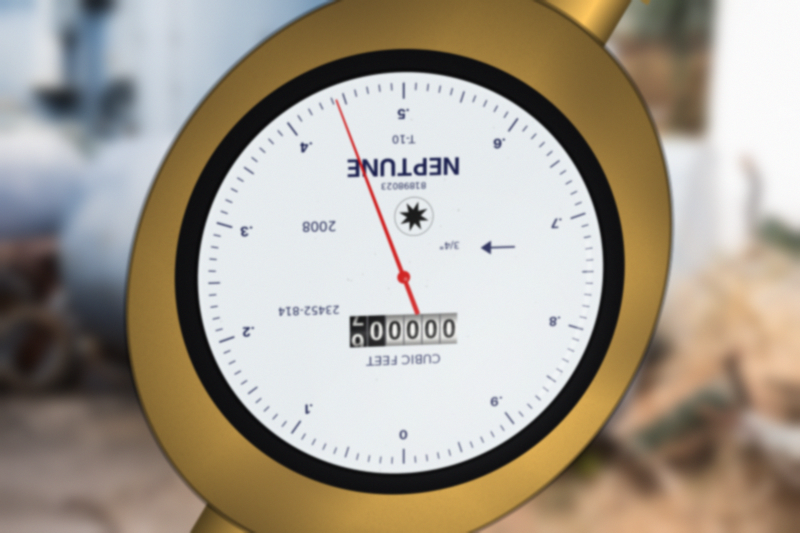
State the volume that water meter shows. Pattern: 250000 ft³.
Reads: 6.44 ft³
